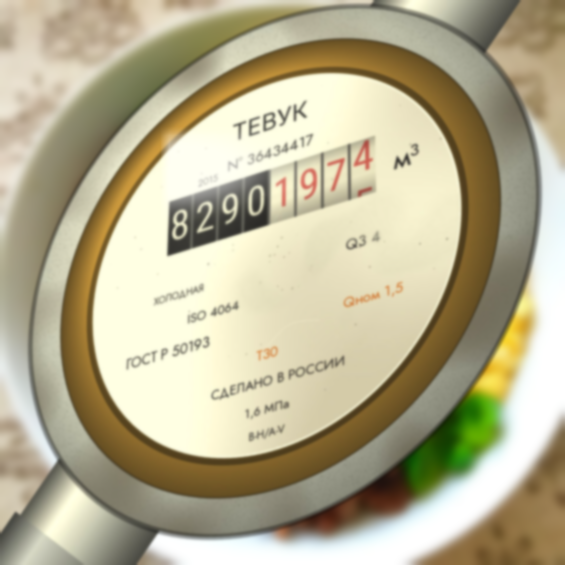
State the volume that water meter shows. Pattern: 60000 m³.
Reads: 8290.1974 m³
